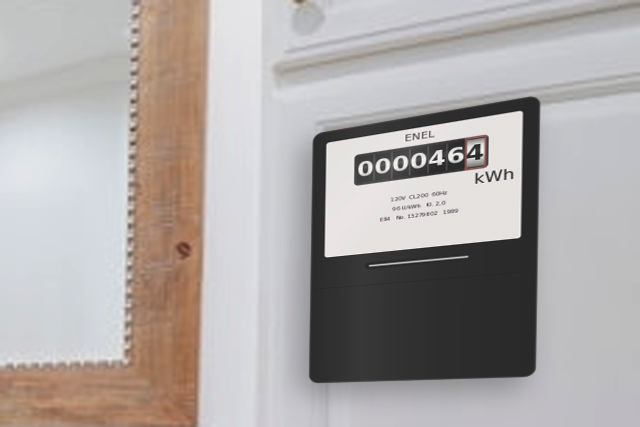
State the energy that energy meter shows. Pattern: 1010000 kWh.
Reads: 46.4 kWh
